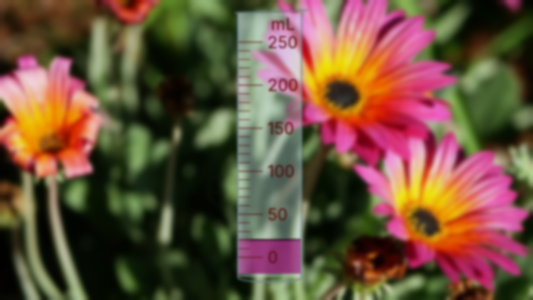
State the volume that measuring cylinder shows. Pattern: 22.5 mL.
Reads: 20 mL
